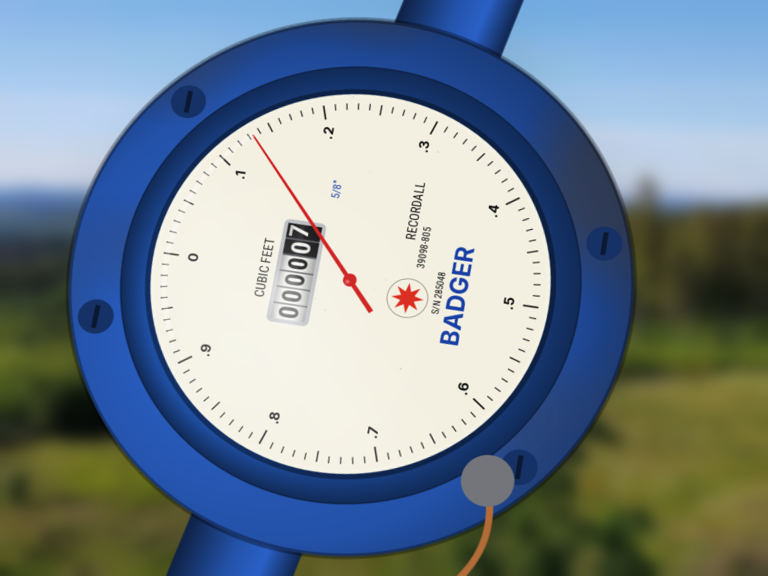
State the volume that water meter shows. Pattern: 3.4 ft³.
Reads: 7.13 ft³
